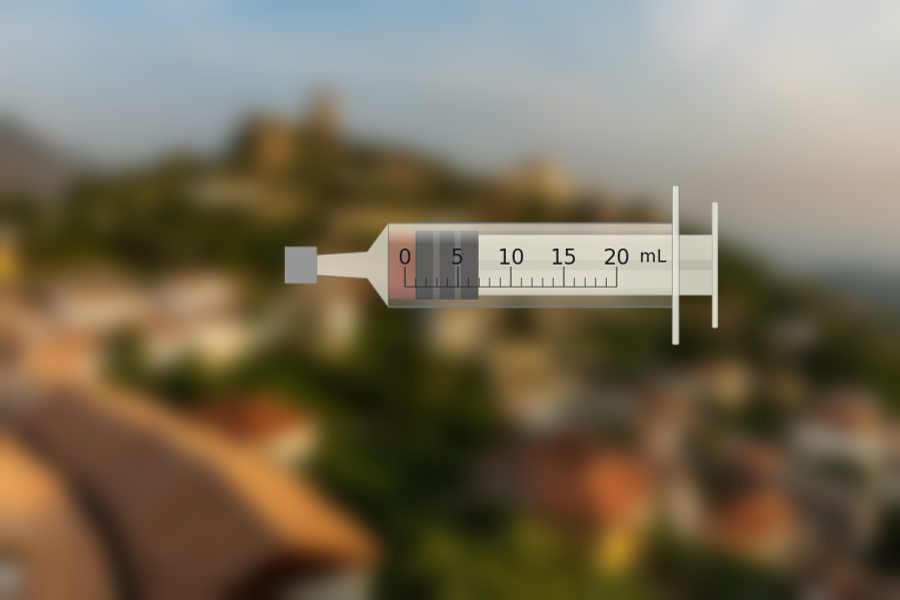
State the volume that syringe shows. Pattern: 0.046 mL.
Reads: 1 mL
